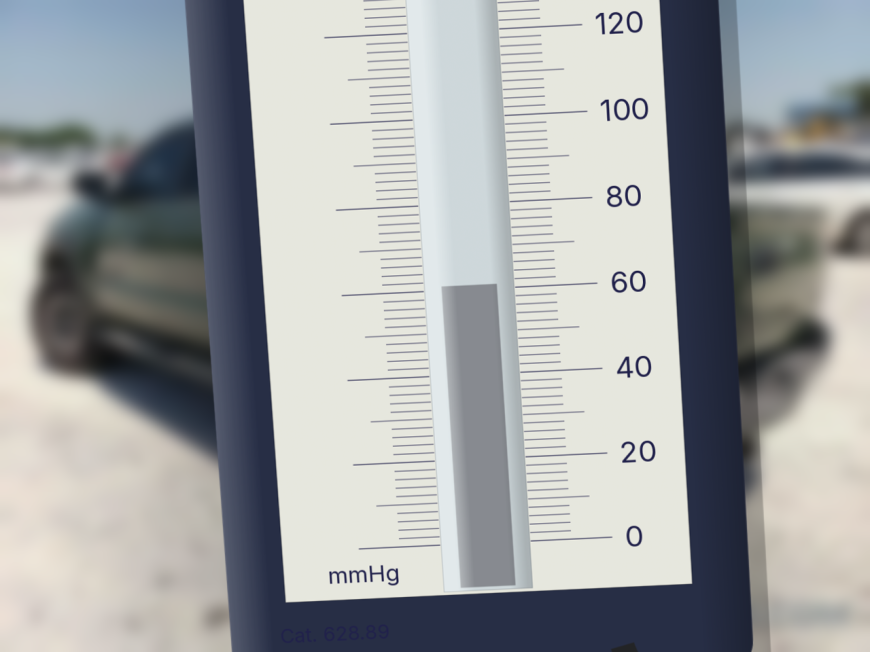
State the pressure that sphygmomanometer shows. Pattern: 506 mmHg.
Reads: 61 mmHg
